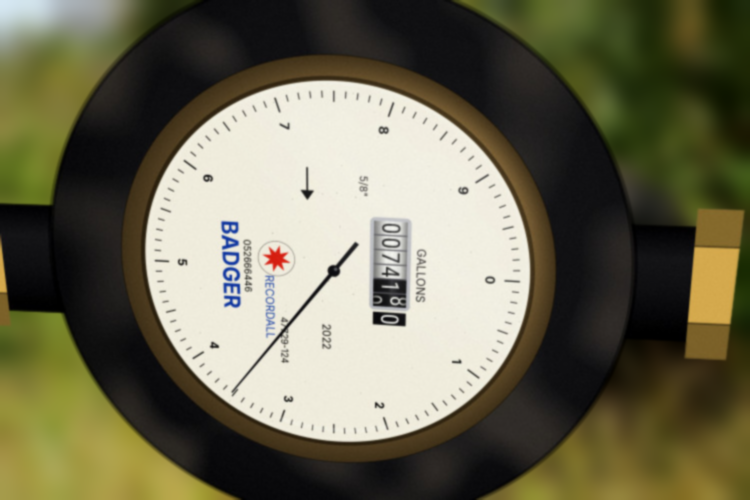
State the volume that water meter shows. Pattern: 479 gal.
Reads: 74183.5 gal
